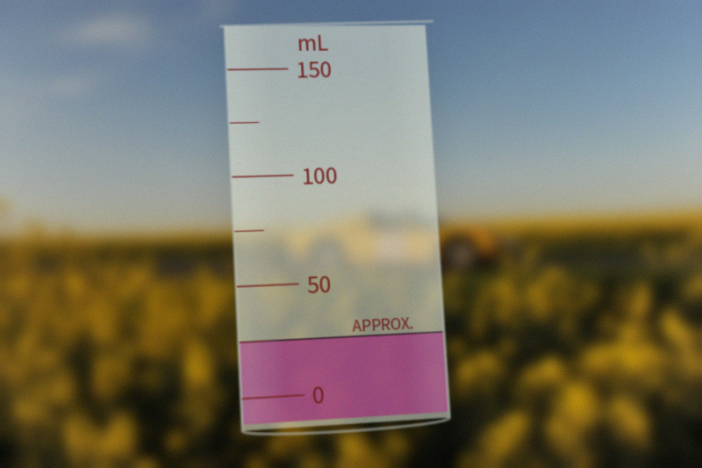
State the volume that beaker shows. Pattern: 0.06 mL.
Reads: 25 mL
